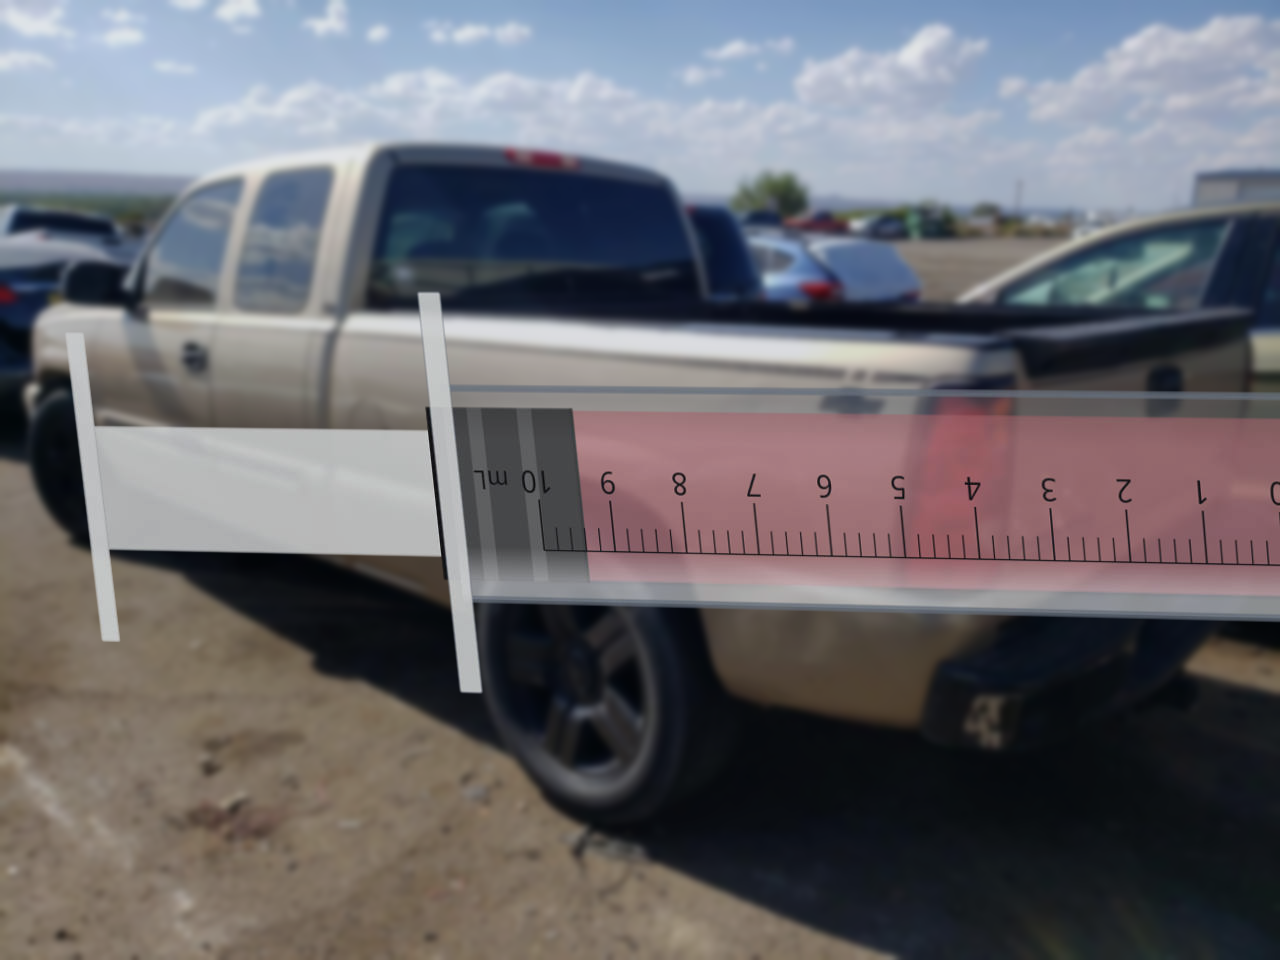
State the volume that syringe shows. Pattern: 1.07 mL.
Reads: 9.4 mL
